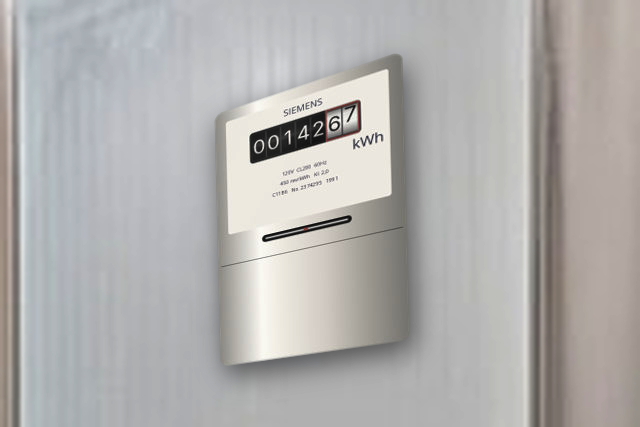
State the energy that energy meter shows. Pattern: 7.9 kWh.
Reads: 142.67 kWh
